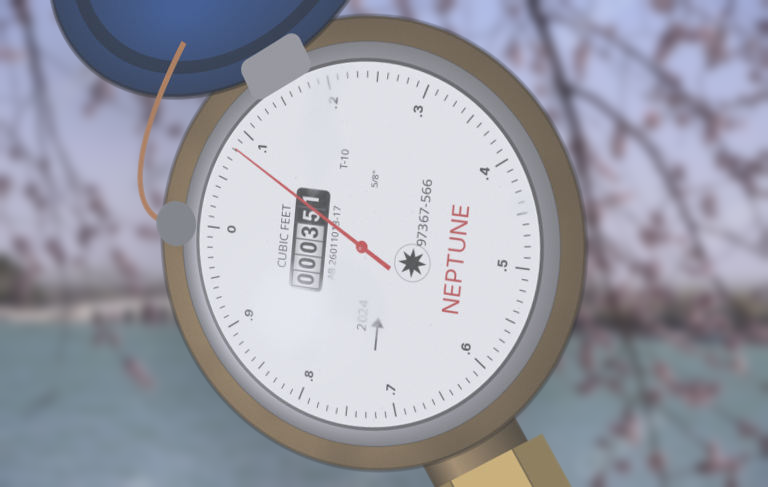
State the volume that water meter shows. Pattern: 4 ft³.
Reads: 351.08 ft³
